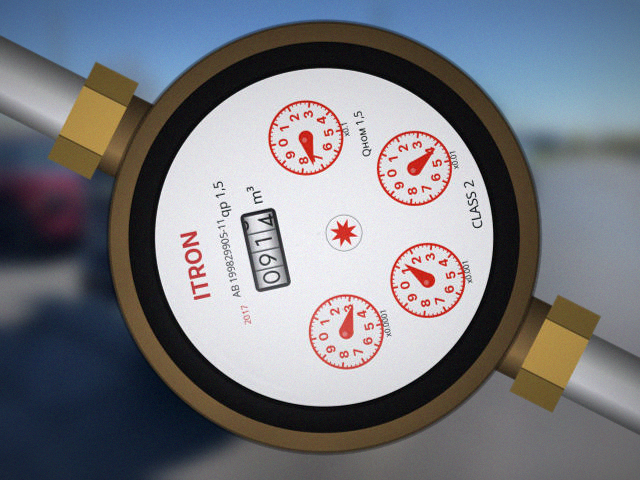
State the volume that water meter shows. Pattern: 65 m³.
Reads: 913.7413 m³
